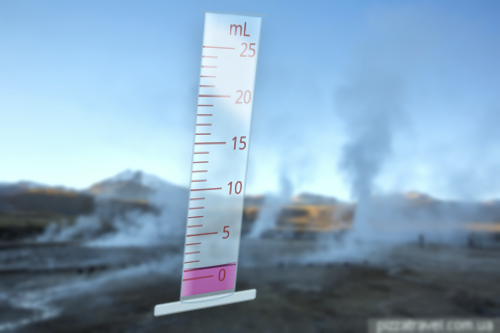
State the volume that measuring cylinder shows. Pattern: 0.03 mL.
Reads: 1 mL
